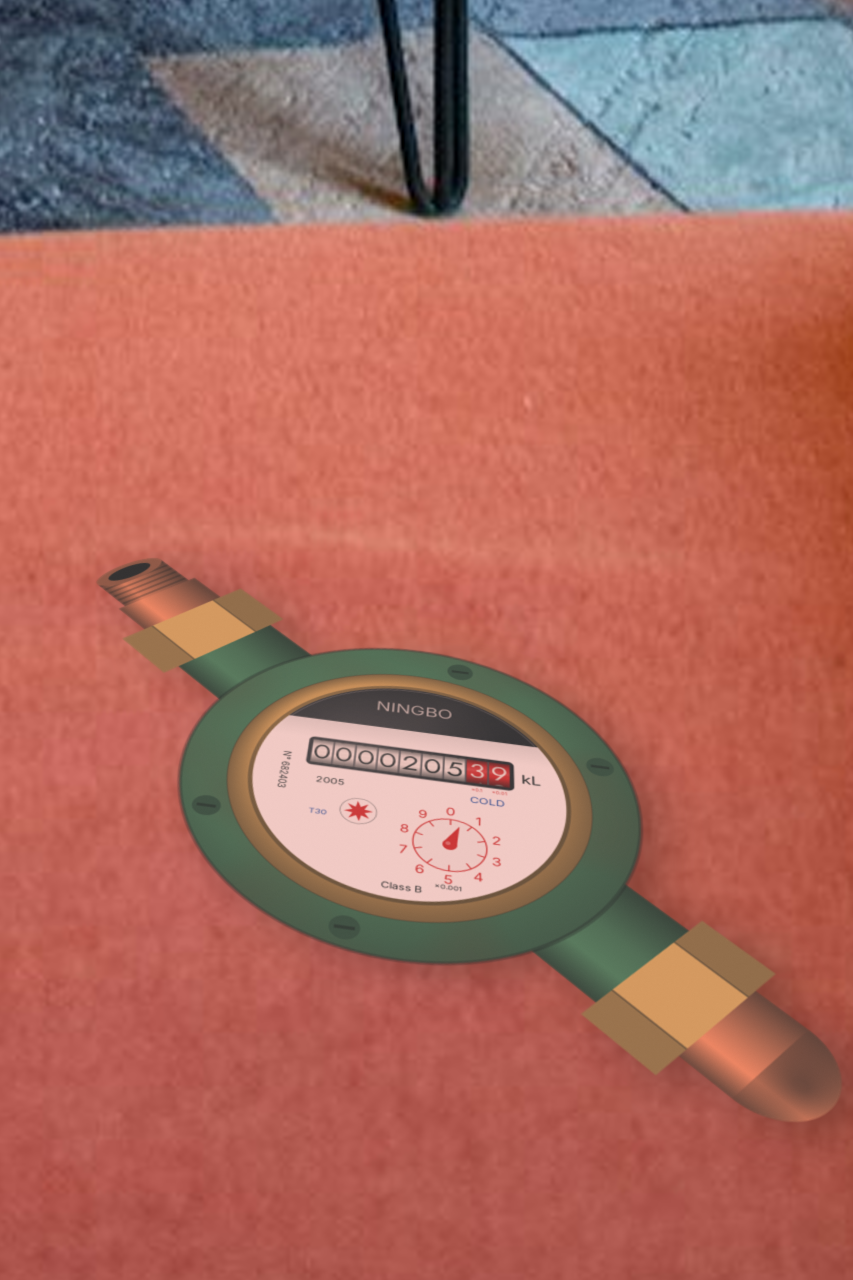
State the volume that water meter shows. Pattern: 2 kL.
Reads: 205.390 kL
